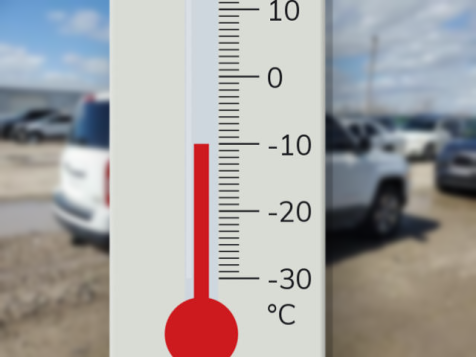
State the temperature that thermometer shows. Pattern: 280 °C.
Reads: -10 °C
